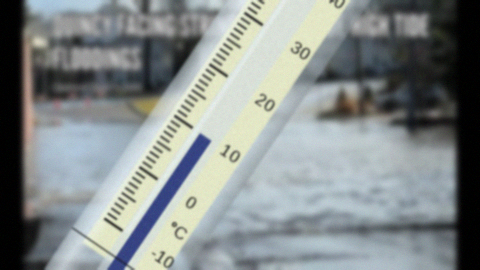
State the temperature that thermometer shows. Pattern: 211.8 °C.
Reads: 10 °C
